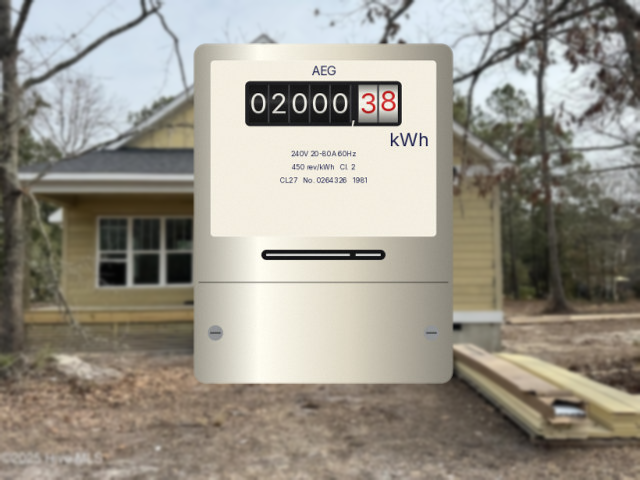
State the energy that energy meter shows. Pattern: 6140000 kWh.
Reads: 2000.38 kWh
